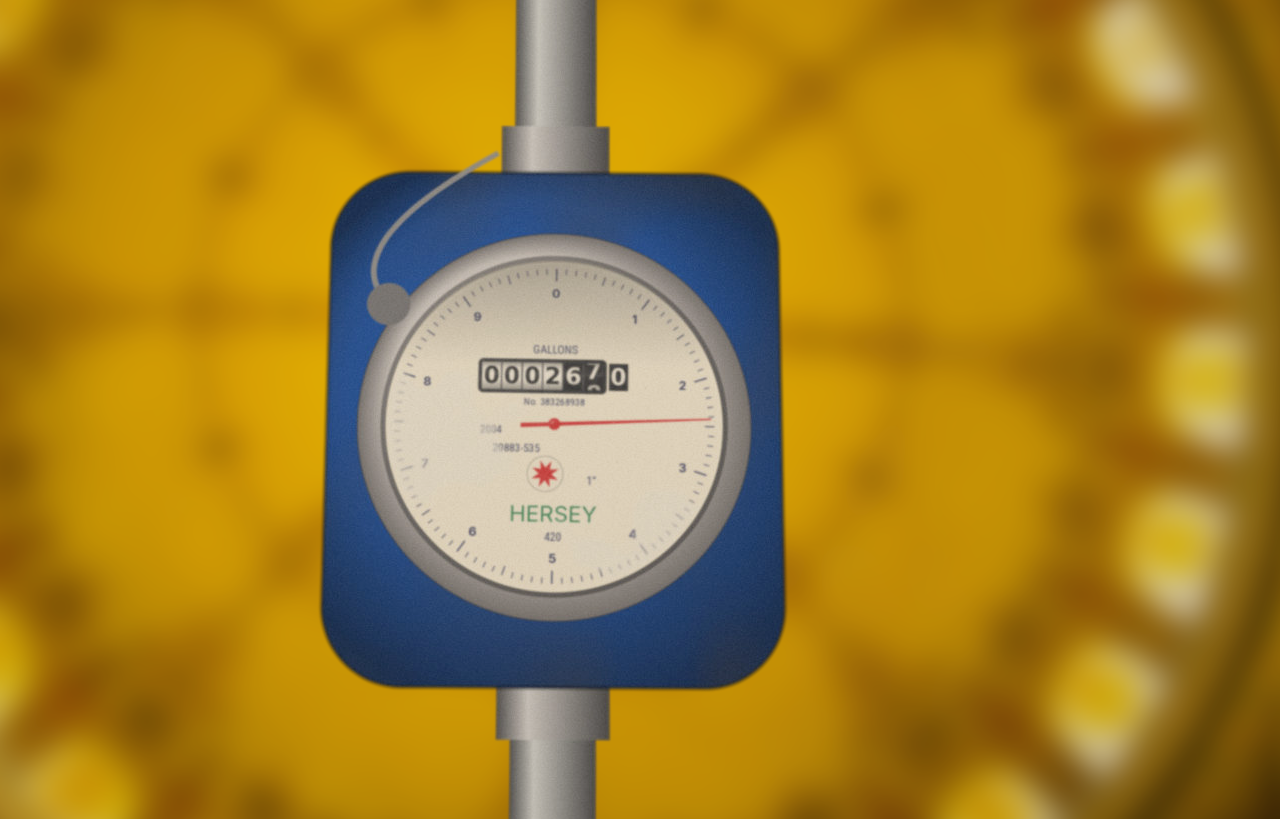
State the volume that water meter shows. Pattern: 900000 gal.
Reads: 2672.4 gal
